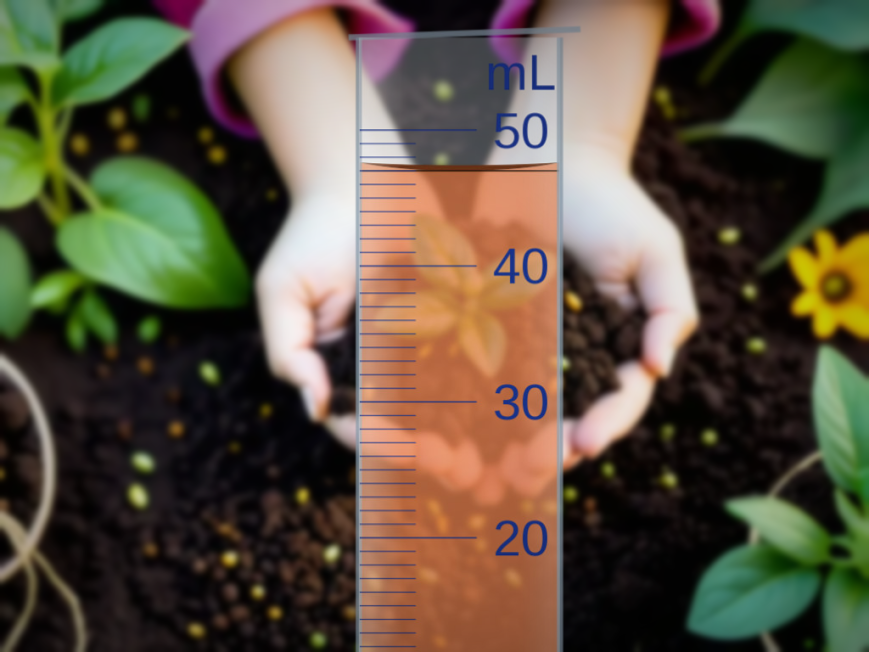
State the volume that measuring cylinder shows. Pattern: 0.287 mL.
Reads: 47 mL
